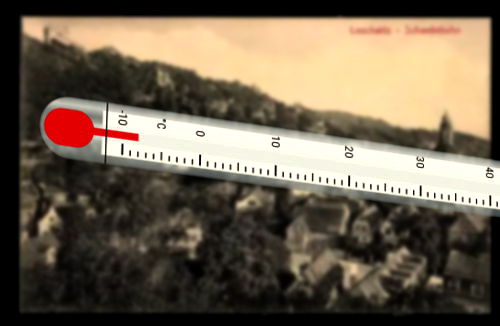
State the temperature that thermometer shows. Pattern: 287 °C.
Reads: -8 °C
